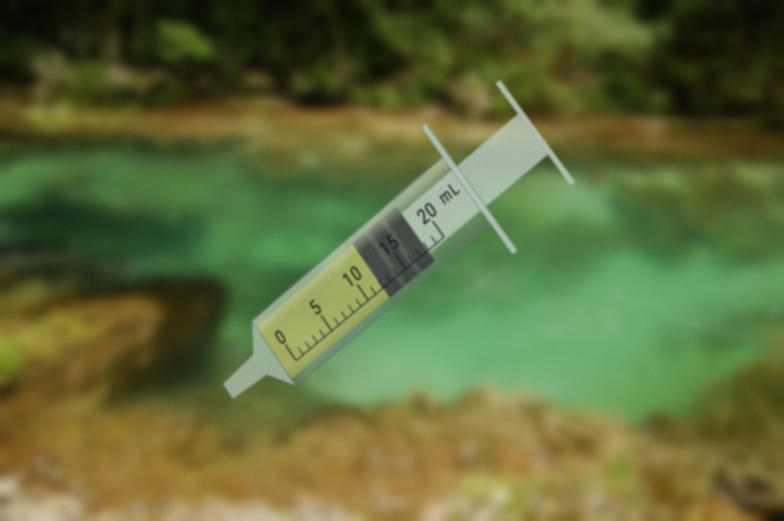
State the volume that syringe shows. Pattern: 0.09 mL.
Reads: 12 mL
